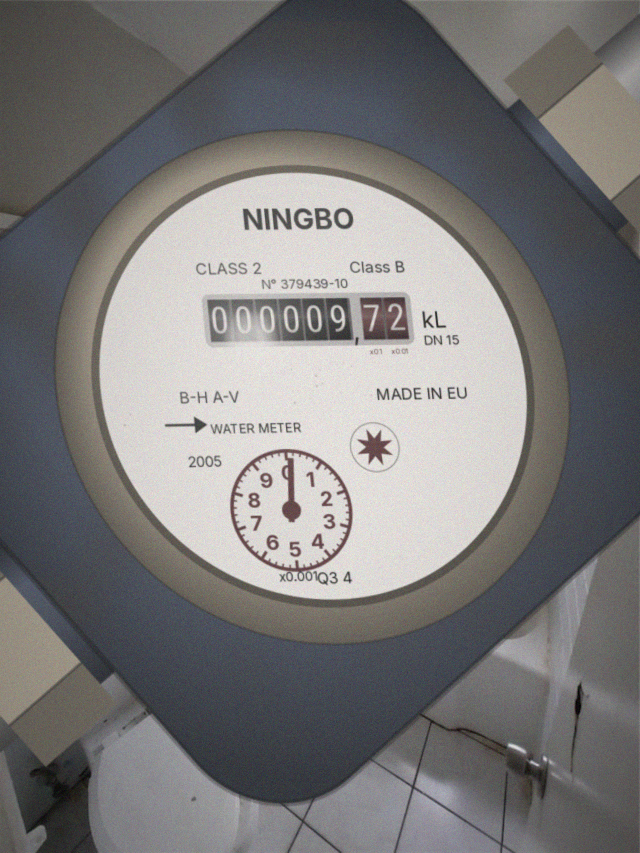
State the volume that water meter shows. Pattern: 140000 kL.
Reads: 9.720 kL
